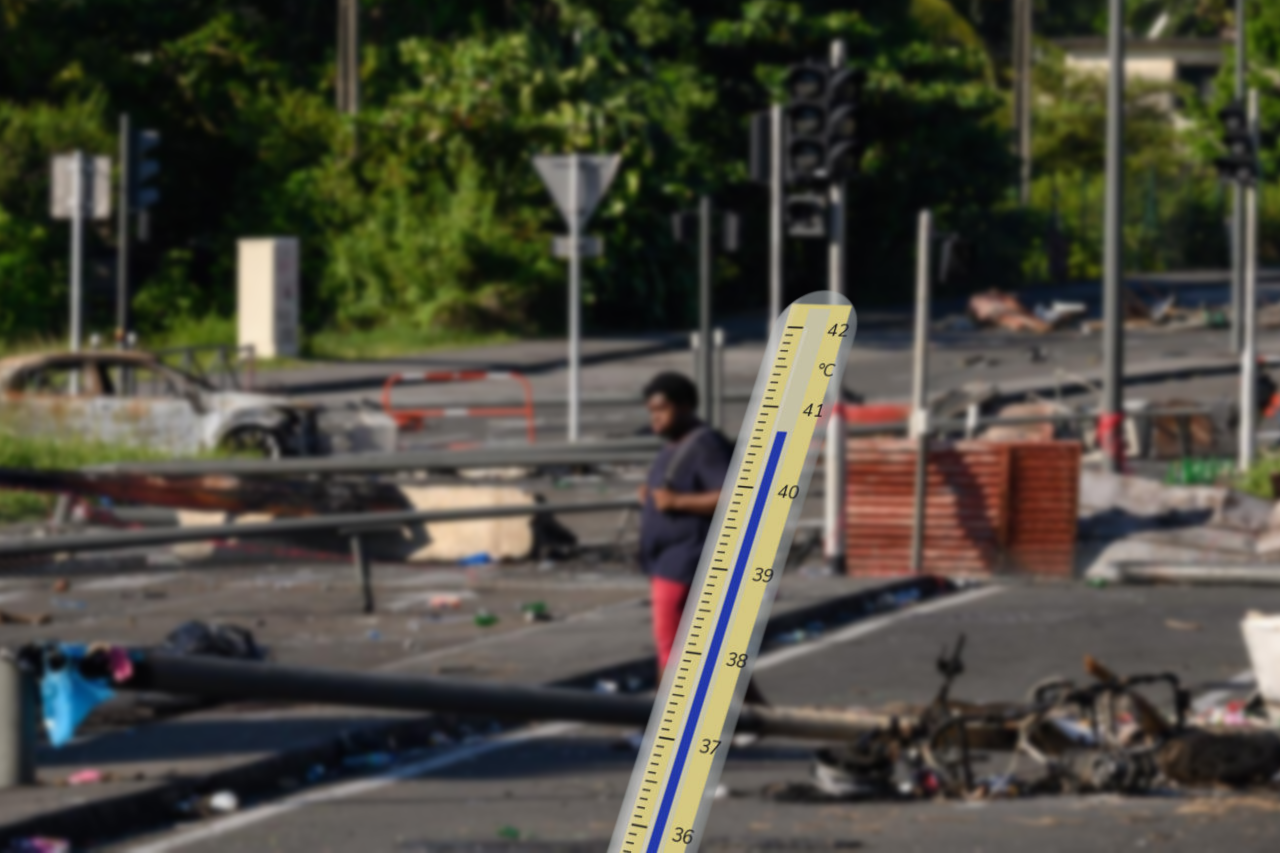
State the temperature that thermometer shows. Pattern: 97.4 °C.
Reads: 40.7 °C
